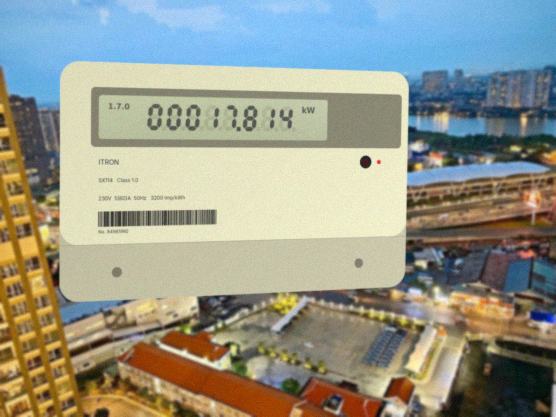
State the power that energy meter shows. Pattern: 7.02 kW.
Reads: 17.814 kW
